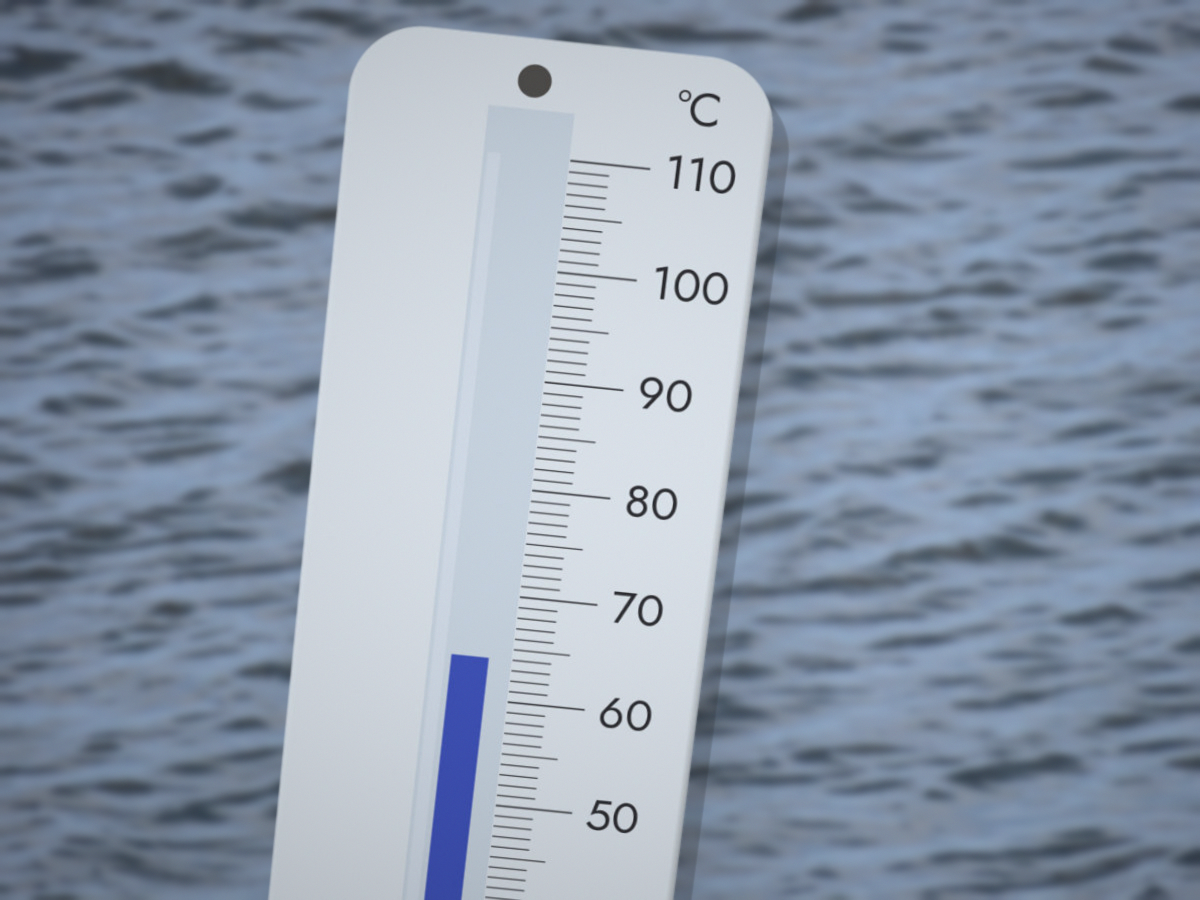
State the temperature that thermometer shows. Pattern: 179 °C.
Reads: 64 °C
